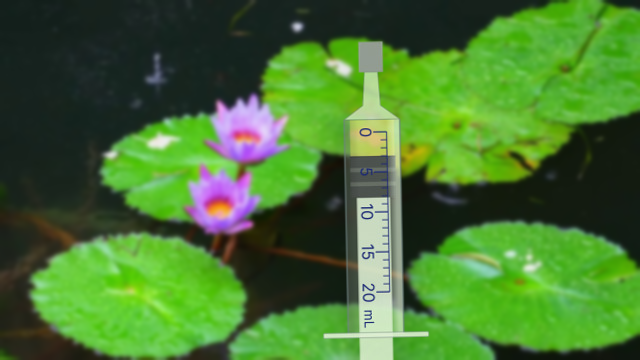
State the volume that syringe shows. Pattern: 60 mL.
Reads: 3 mL
